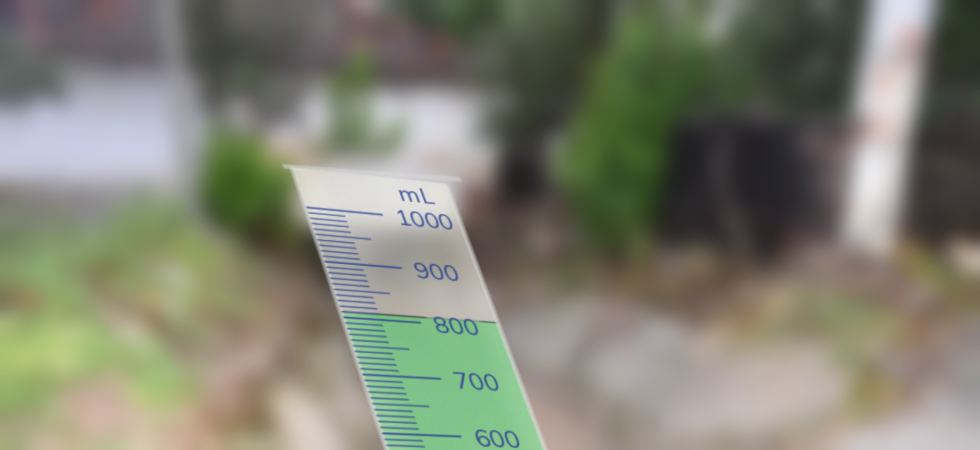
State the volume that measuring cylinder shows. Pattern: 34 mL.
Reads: 810 mL
